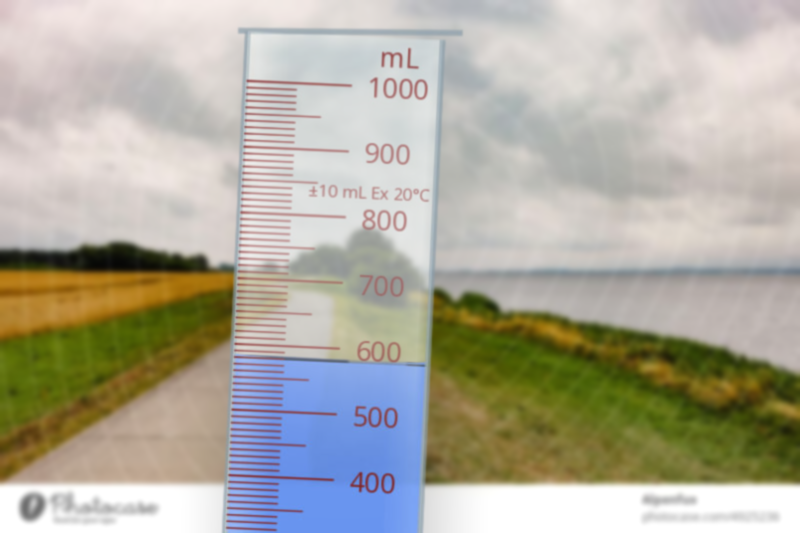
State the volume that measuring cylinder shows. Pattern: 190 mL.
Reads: 580 mL
